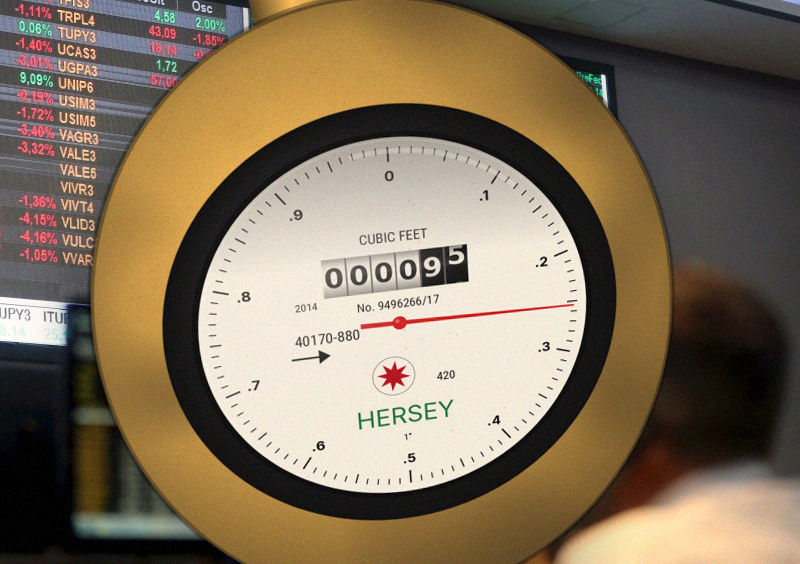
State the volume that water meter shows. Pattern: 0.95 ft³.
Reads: 95.25 ft³
